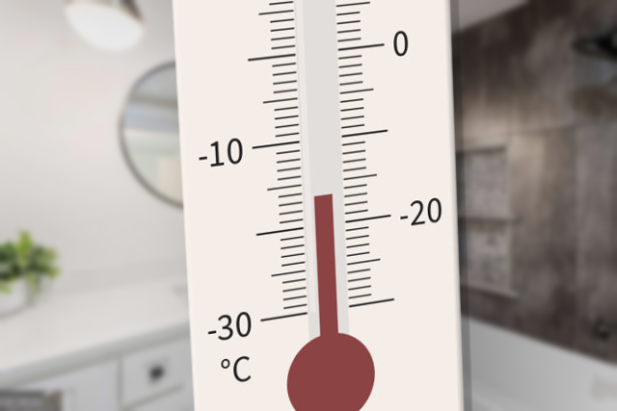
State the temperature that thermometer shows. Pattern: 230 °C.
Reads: -16.5 °C
